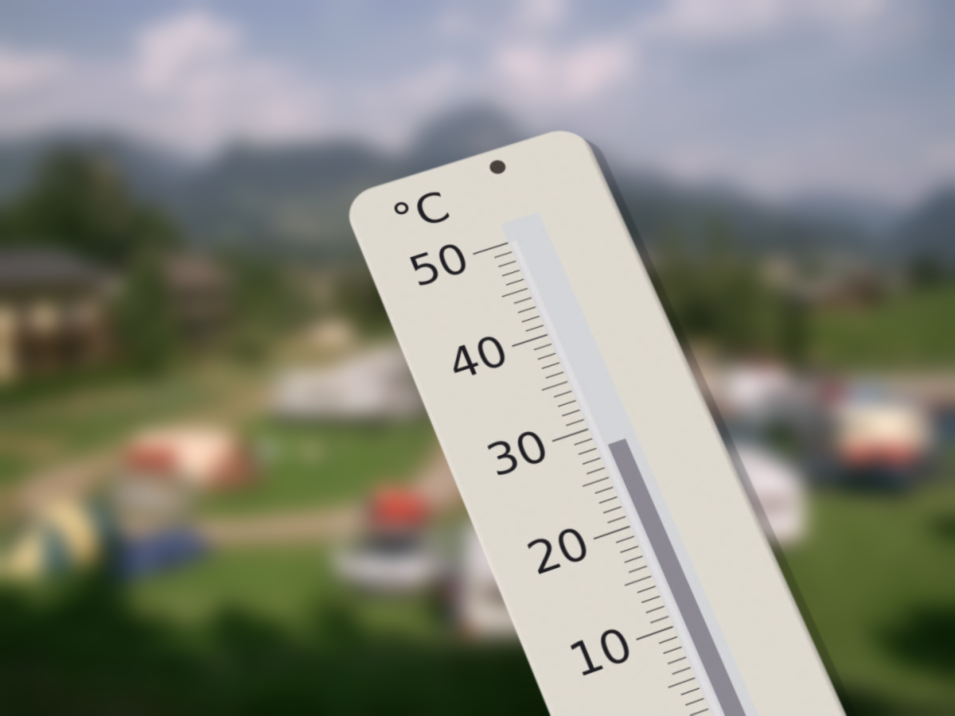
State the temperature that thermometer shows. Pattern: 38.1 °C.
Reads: 28 °C
